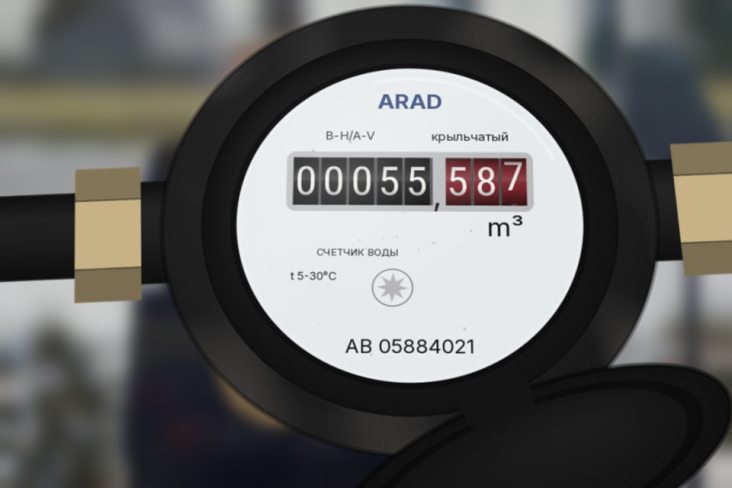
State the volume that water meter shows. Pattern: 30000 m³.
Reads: 55.587 m³
